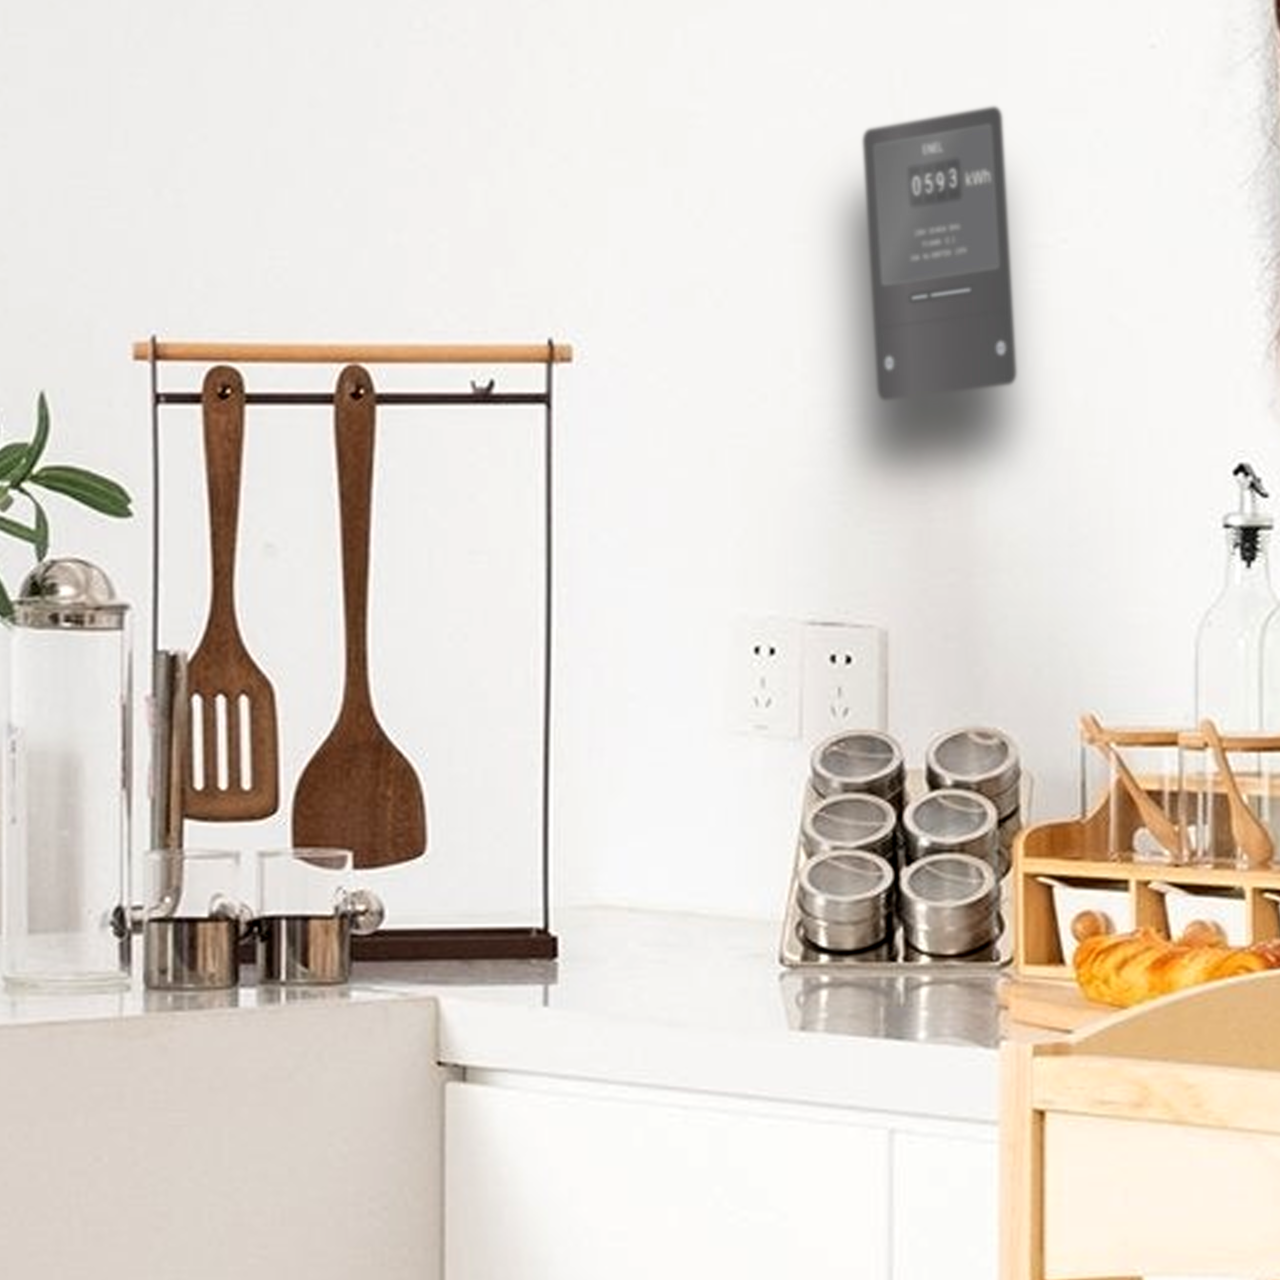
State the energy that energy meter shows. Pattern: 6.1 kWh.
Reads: 593 kWh
